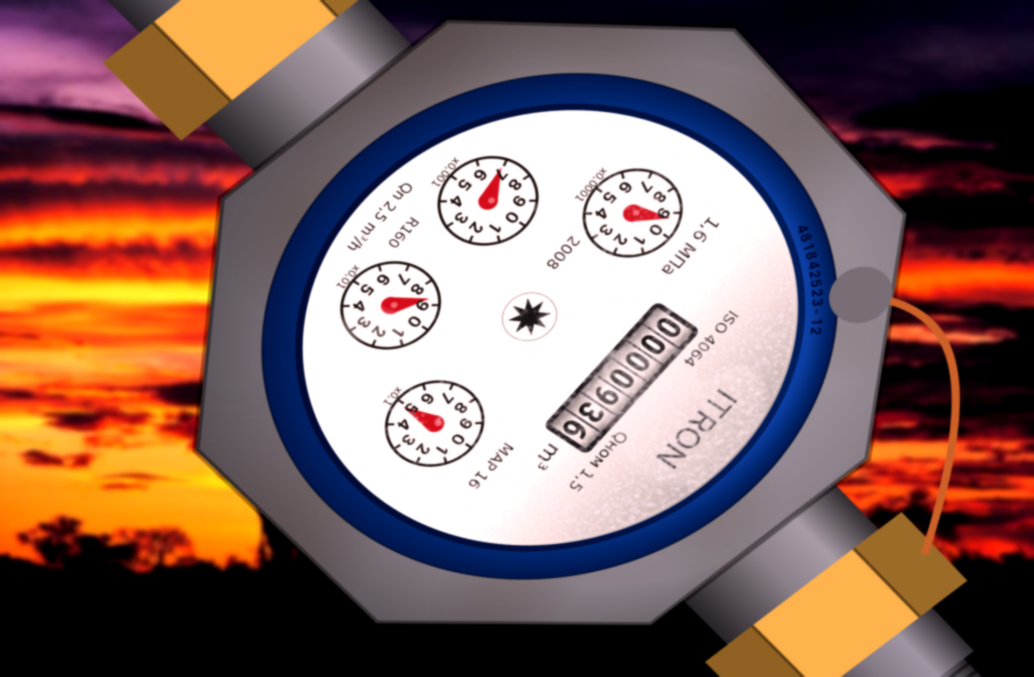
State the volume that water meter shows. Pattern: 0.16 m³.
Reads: 936.4869 m³
